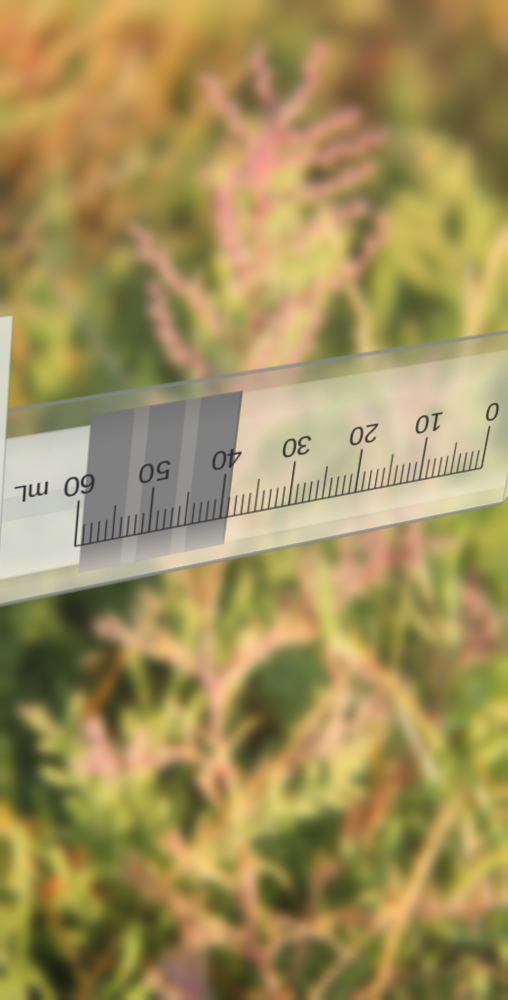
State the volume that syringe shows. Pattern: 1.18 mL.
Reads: 39 mL
